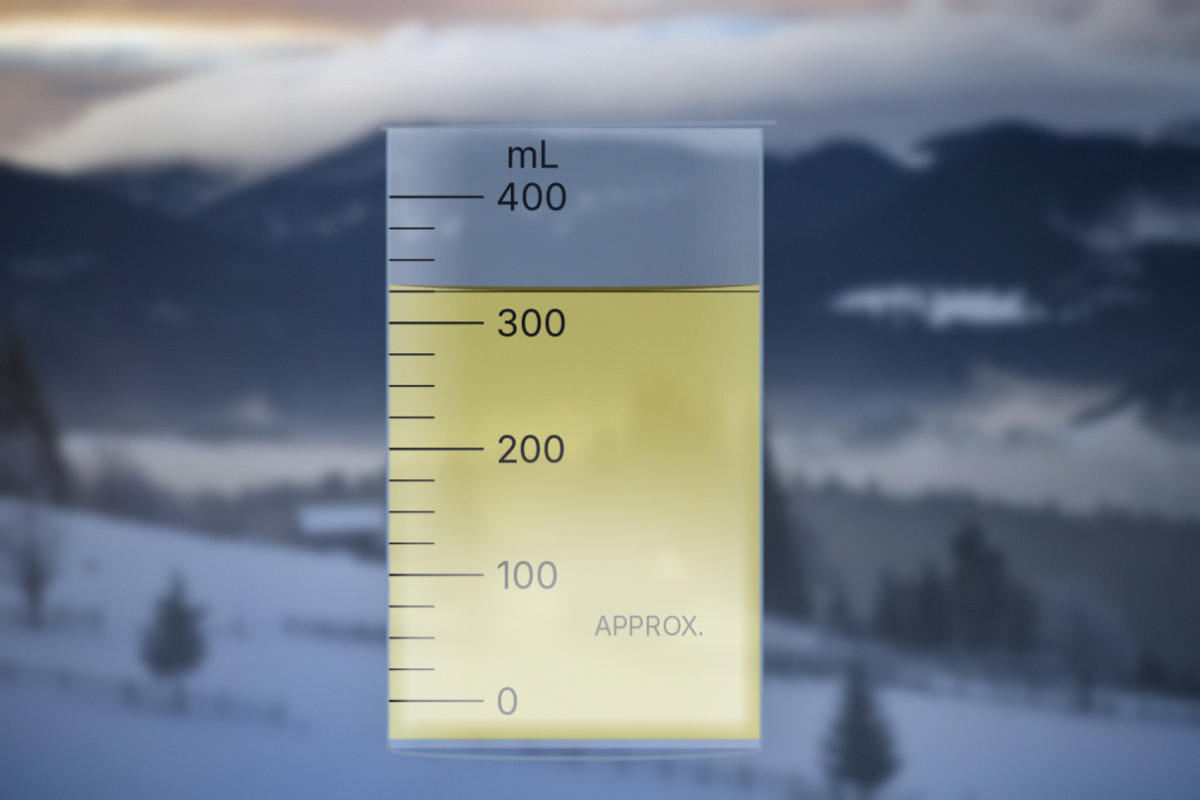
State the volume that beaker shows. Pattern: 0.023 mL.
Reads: 325 mL
